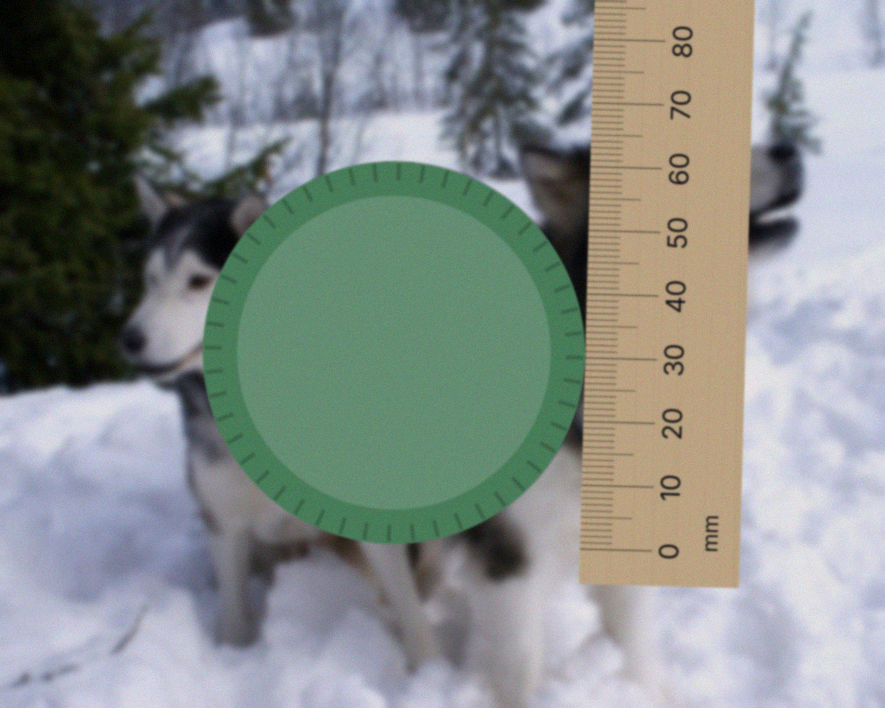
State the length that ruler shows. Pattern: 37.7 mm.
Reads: 60 mm
